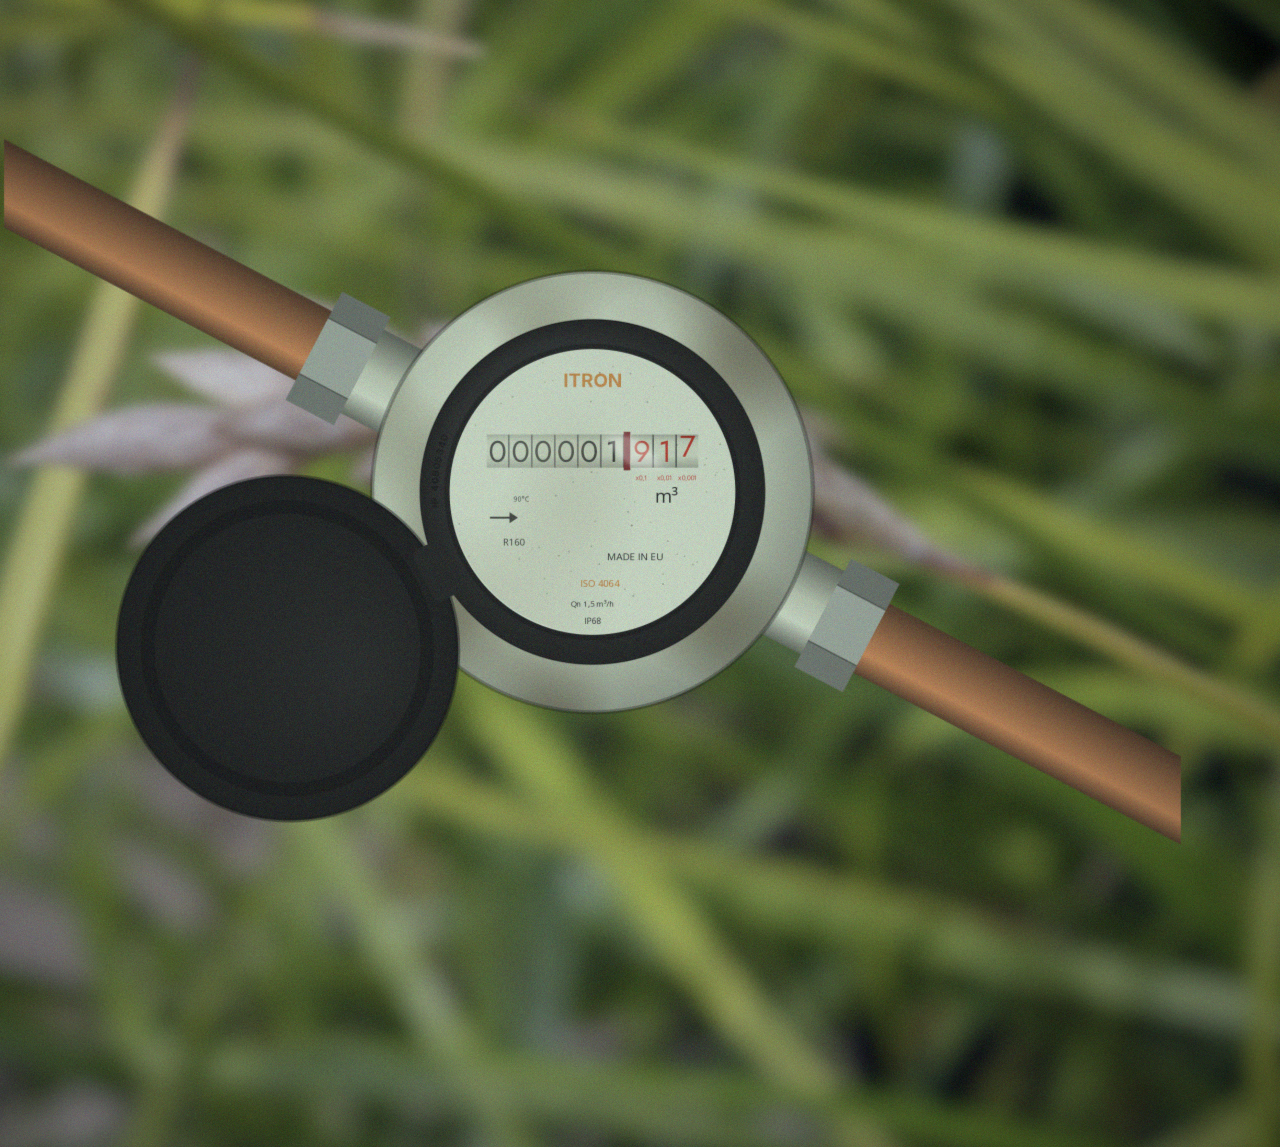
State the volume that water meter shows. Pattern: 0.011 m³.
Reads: 1.917 m³
